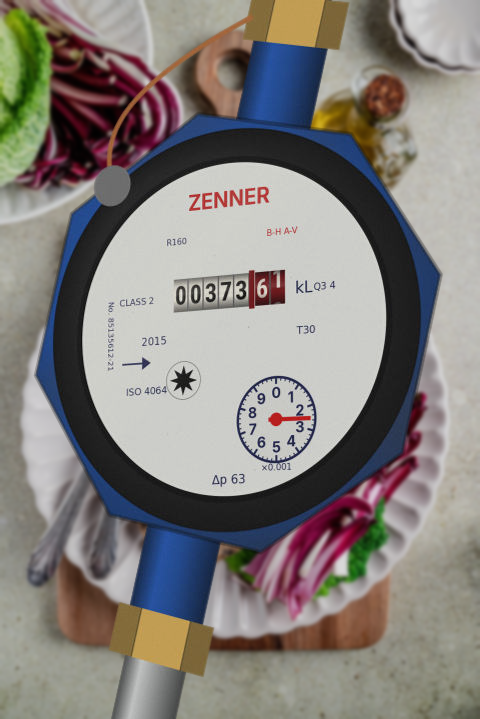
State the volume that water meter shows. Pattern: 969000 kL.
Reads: 373.612 kL
